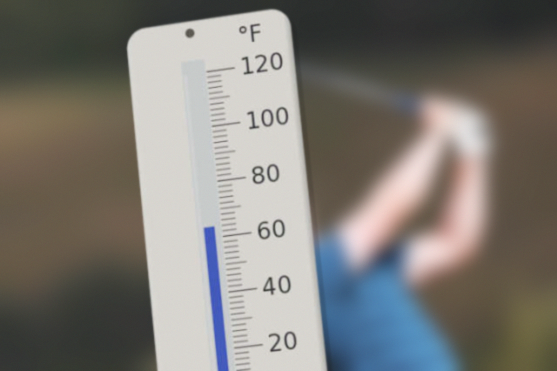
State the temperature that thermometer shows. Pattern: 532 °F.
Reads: 64 °F
